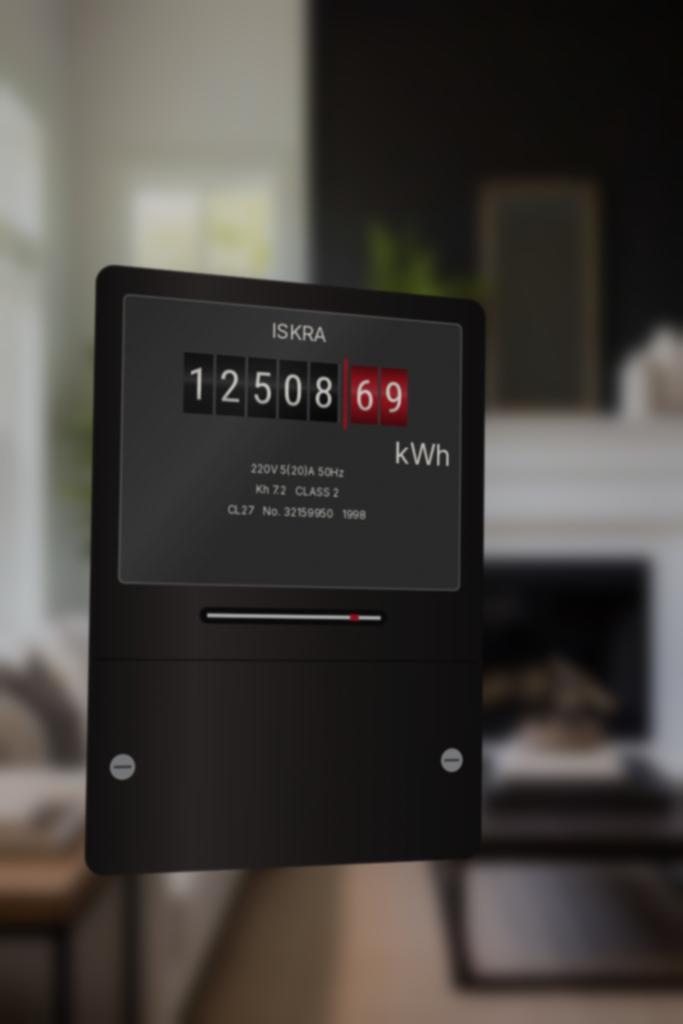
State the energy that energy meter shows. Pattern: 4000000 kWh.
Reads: 12508.69 kWh
